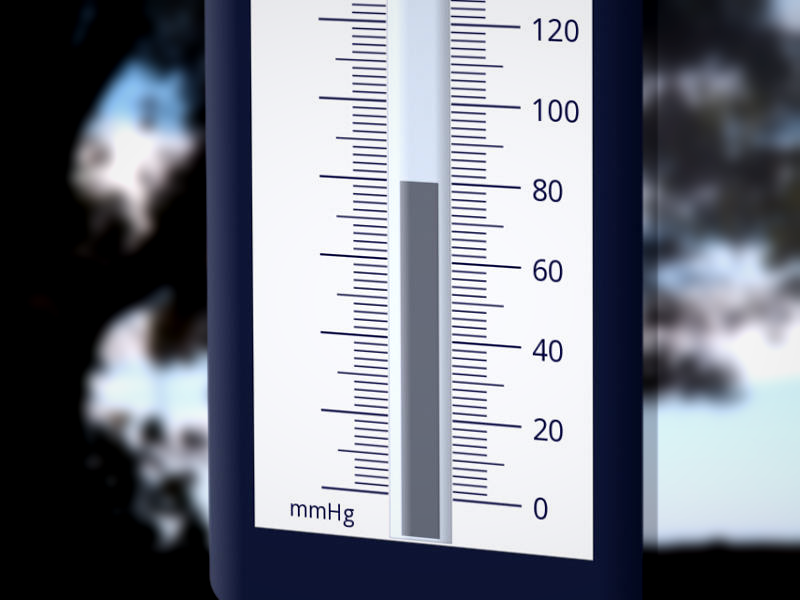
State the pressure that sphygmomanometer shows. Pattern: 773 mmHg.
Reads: 80 mmHg
